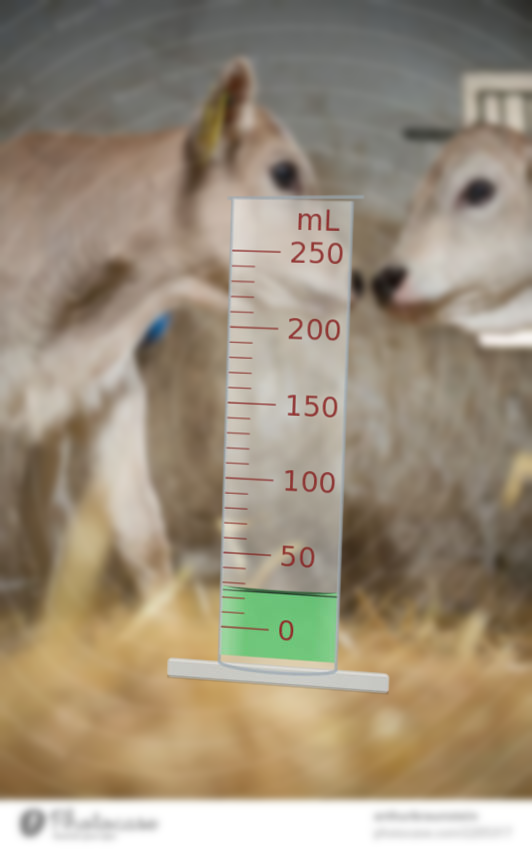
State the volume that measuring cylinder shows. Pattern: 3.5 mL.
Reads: 25 mL
